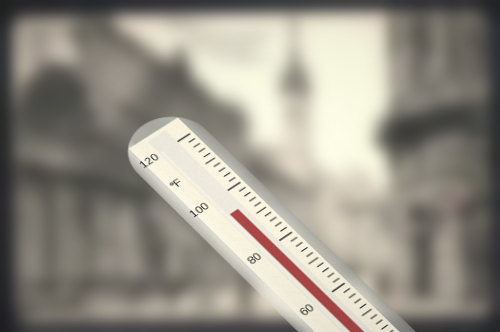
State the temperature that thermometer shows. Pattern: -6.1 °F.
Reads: 94 °F
